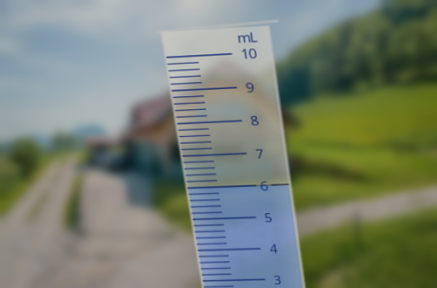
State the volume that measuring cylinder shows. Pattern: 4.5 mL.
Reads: 6 mL
